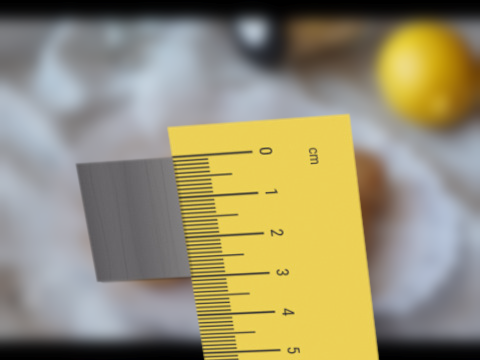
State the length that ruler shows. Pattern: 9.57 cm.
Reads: 3 cm
